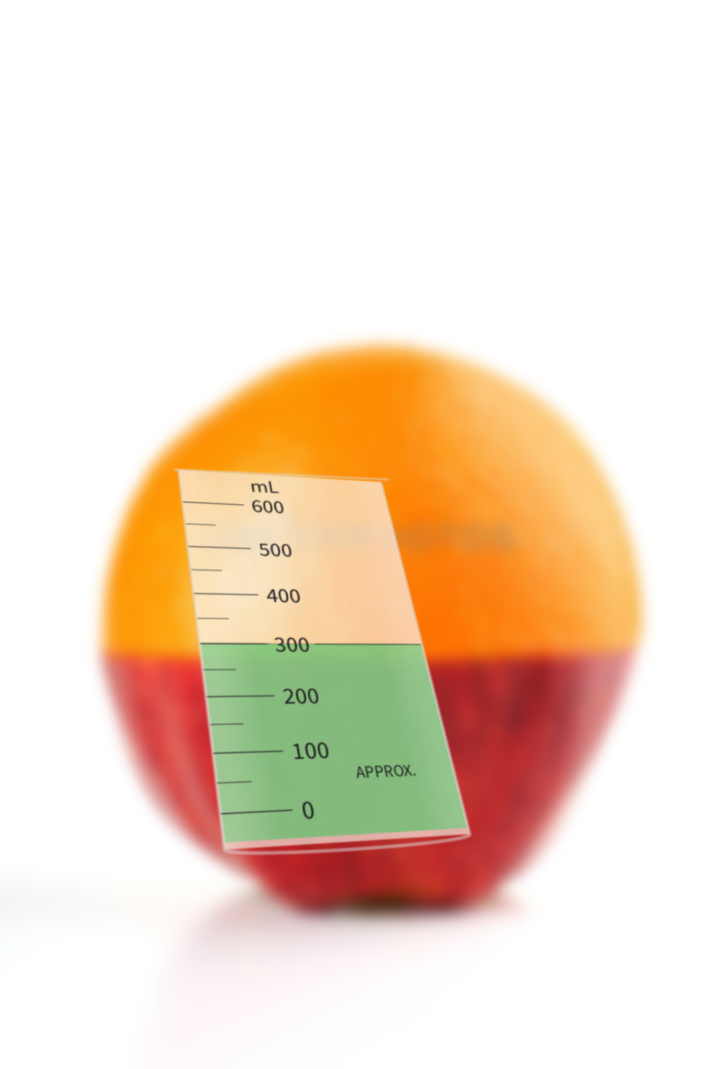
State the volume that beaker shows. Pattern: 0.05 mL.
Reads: 300 mL
